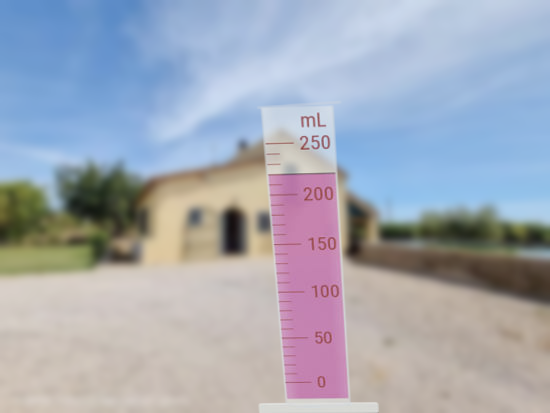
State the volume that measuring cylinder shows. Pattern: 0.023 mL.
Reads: 220 mL
